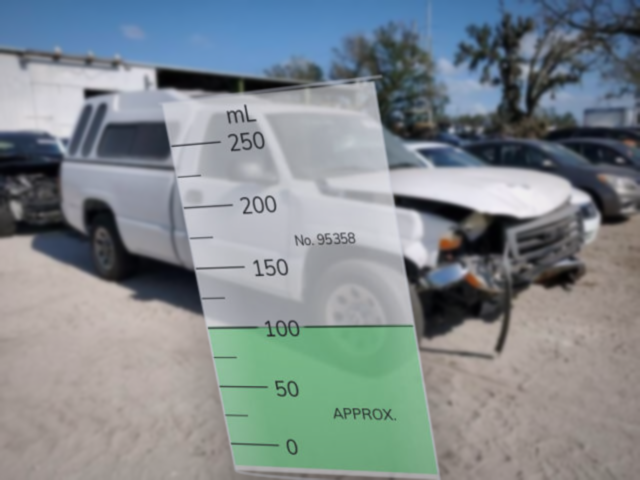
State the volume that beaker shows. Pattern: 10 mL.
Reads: 100 mL
